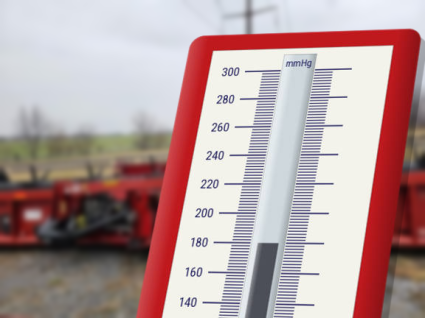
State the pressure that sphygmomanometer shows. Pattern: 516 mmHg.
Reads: 180 mmHg
